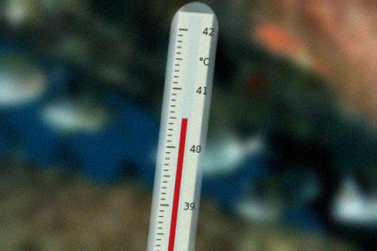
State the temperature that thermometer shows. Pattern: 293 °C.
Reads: 40.5 °C
